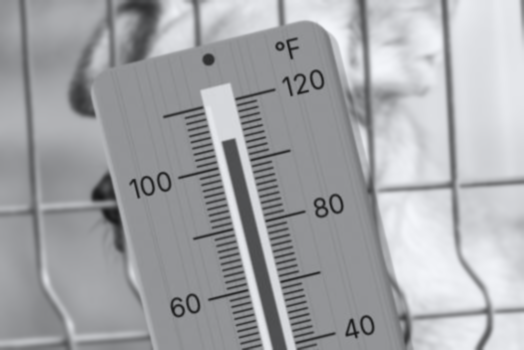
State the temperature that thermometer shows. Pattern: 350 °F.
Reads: 108 °F
